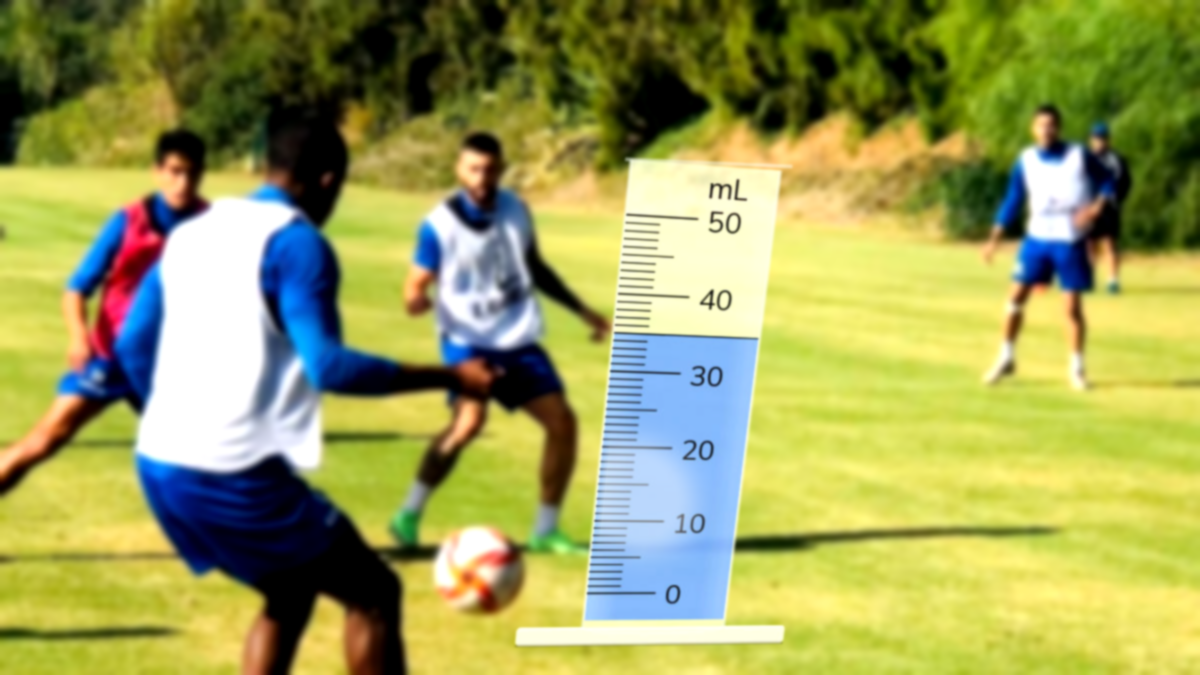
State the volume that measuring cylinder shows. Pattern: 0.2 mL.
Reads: 35 mL
